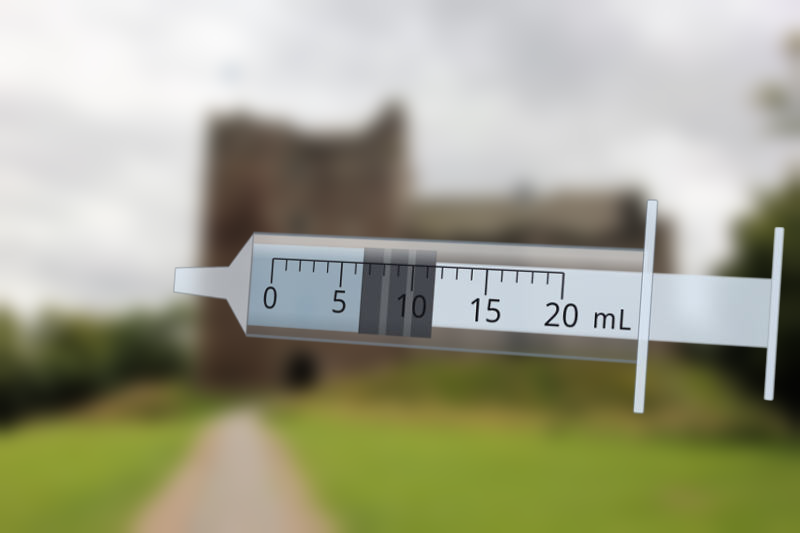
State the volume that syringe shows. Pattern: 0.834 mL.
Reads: 6.5 mL
